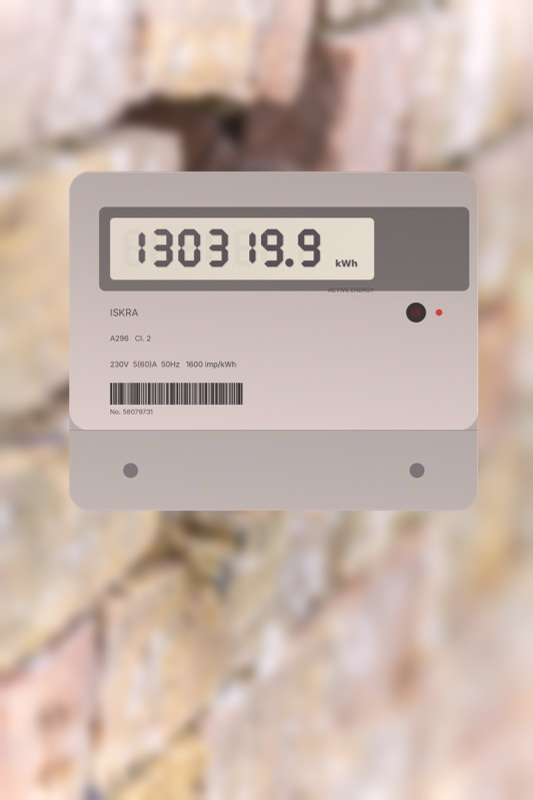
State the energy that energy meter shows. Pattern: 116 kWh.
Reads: 130319.9 kWh
